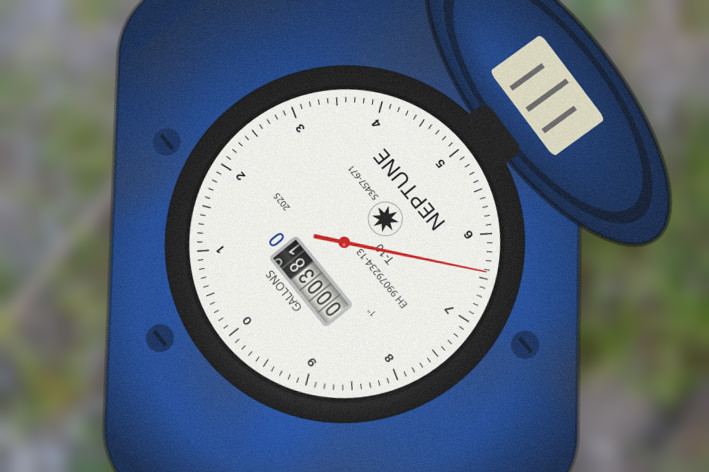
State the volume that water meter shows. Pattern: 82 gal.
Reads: 3806.4 gal
